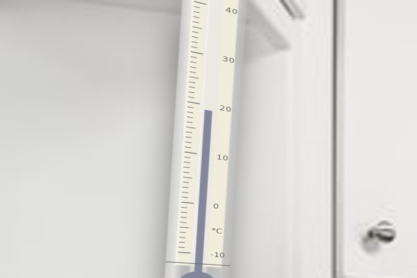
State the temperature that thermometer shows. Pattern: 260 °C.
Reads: 19 °C
